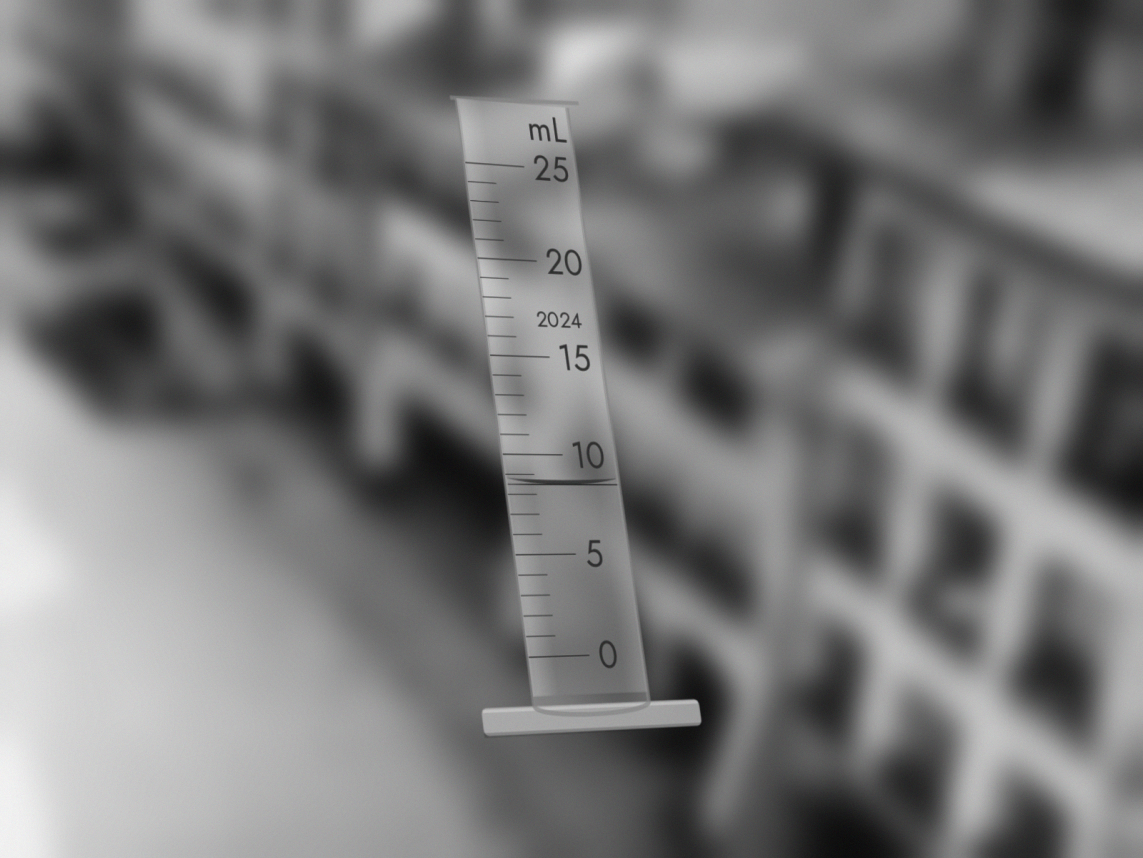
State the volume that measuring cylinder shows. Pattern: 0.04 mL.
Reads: 8.5 mL
